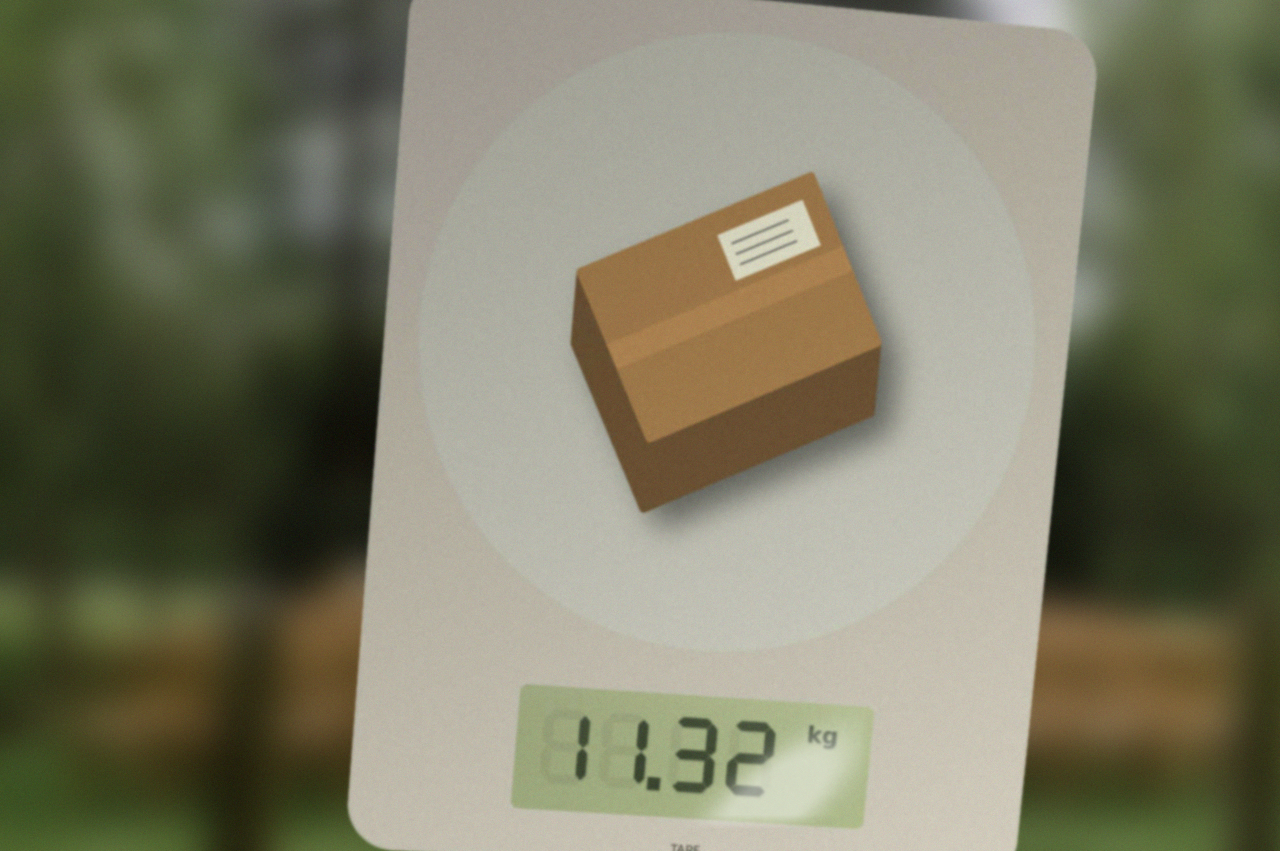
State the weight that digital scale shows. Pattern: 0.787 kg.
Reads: 11.32 kg
